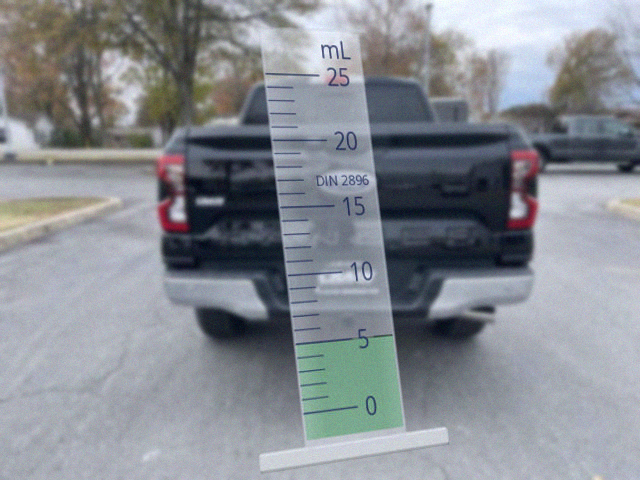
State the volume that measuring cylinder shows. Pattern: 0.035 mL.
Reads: 5 mL
